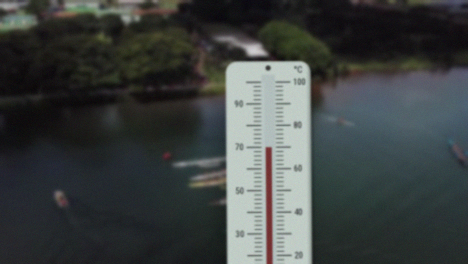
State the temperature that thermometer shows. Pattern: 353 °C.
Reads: 70 °C
